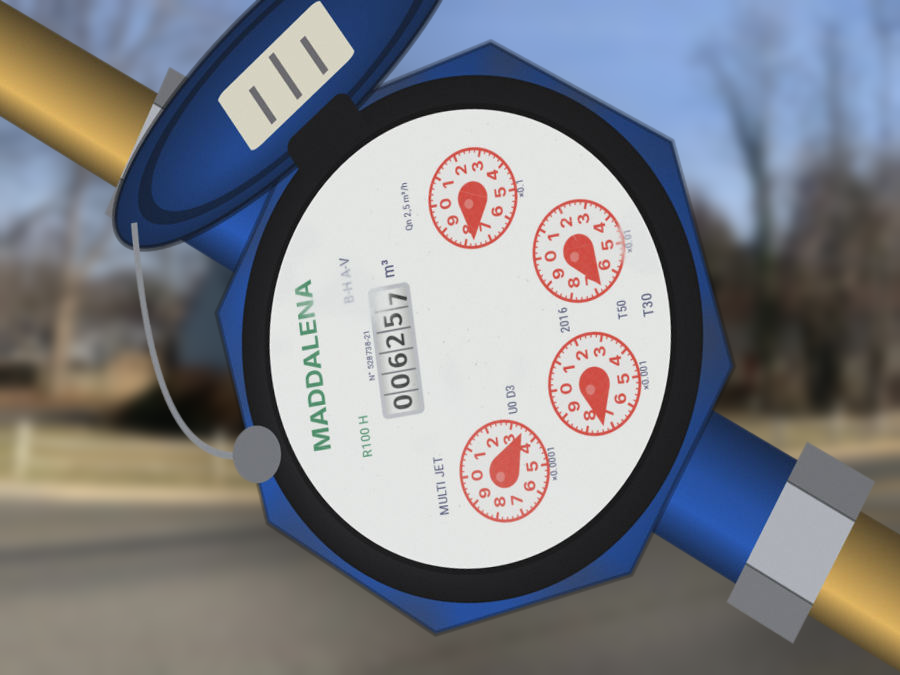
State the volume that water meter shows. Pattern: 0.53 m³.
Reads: 6256.7673 m³
